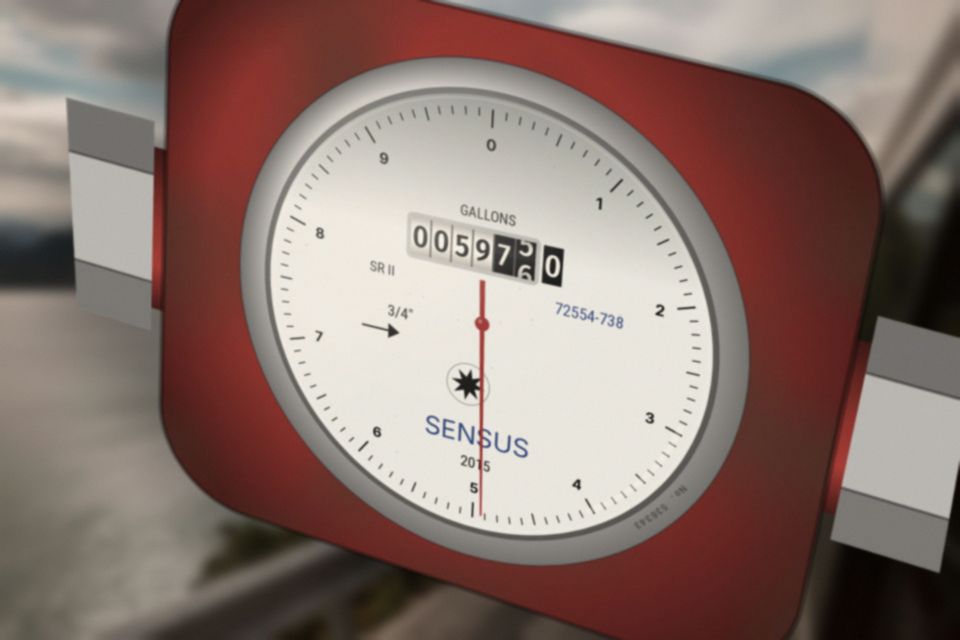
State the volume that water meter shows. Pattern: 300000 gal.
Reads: 59754.9 gal
